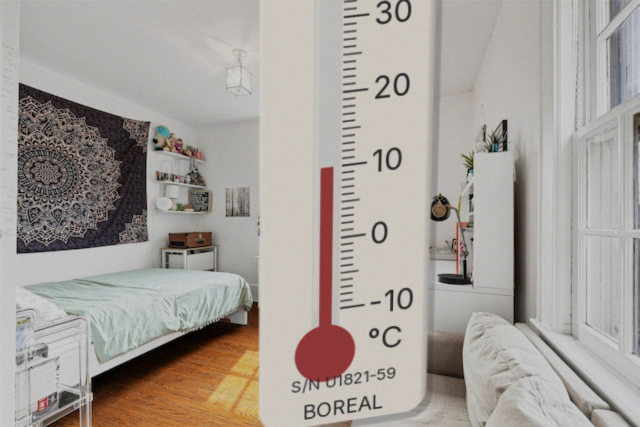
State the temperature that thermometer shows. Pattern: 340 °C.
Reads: 10 °C
